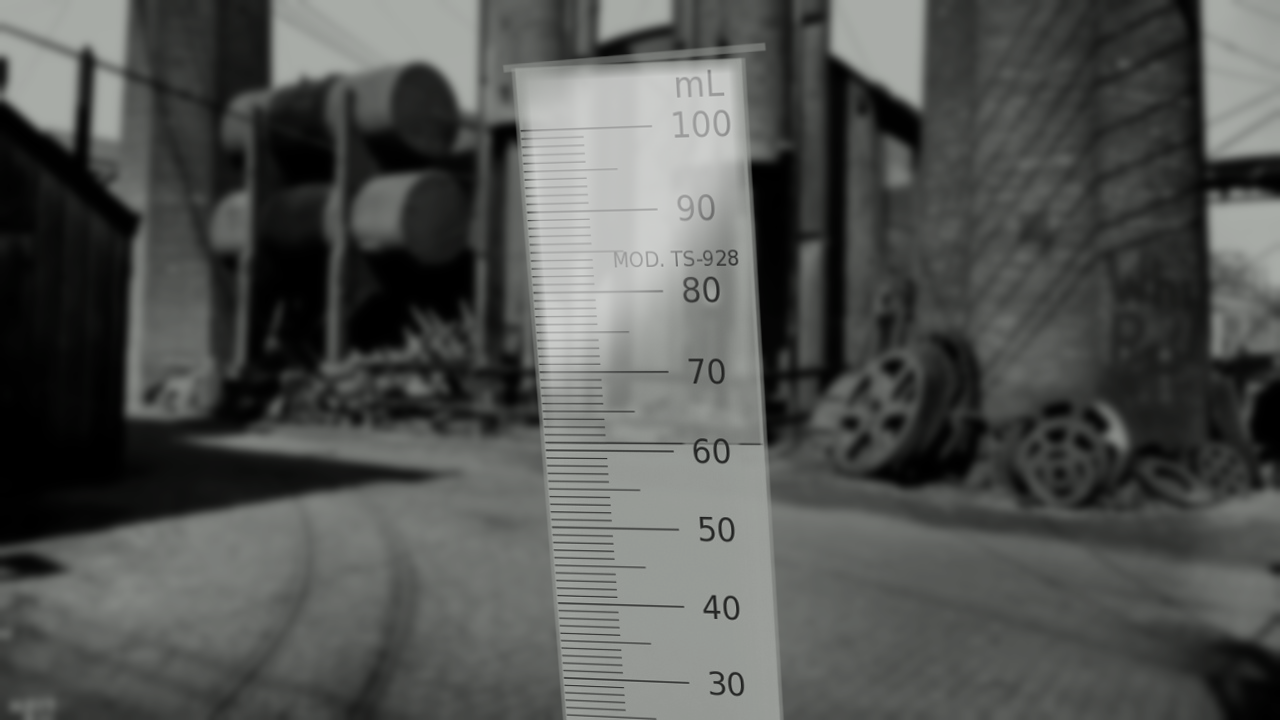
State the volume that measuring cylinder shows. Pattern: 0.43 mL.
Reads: 61 mL
